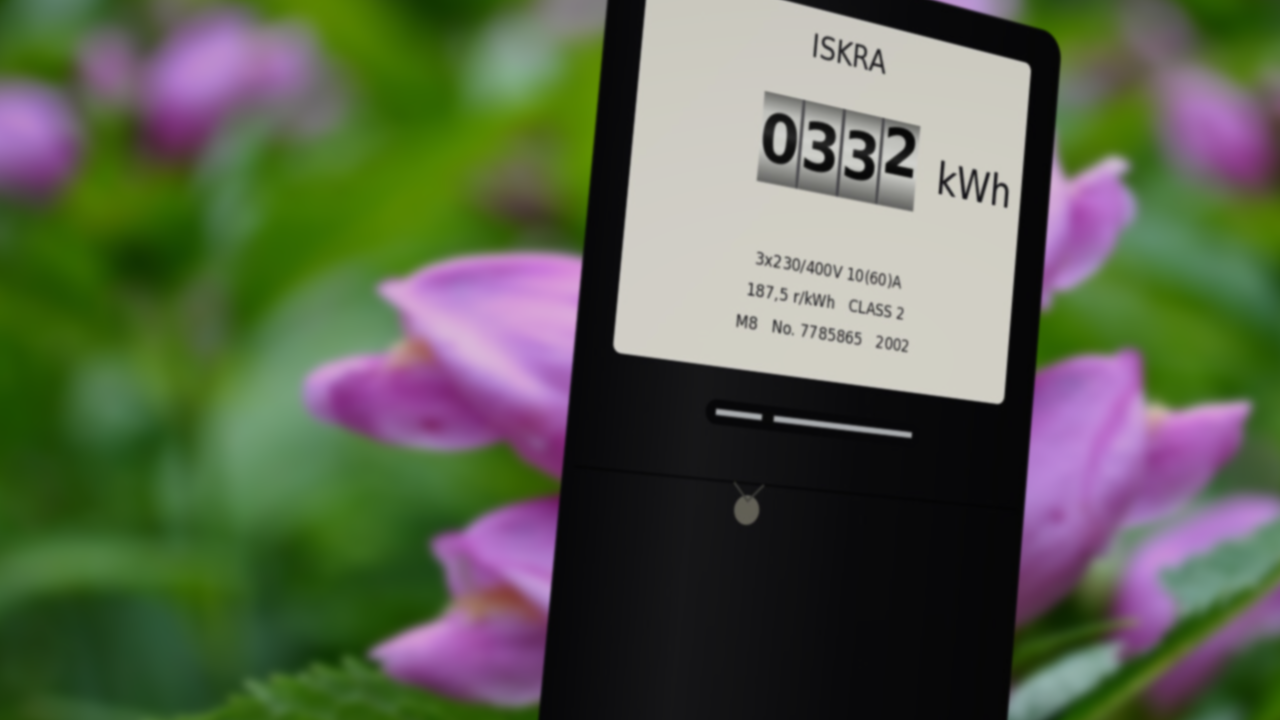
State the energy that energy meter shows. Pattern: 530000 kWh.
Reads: 332 kWh
